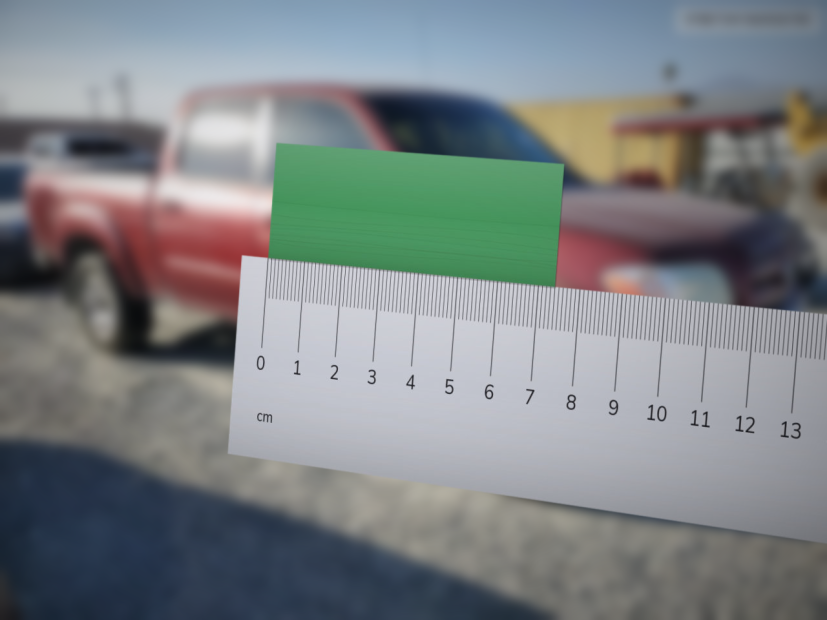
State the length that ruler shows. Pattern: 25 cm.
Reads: 7.4 cm
